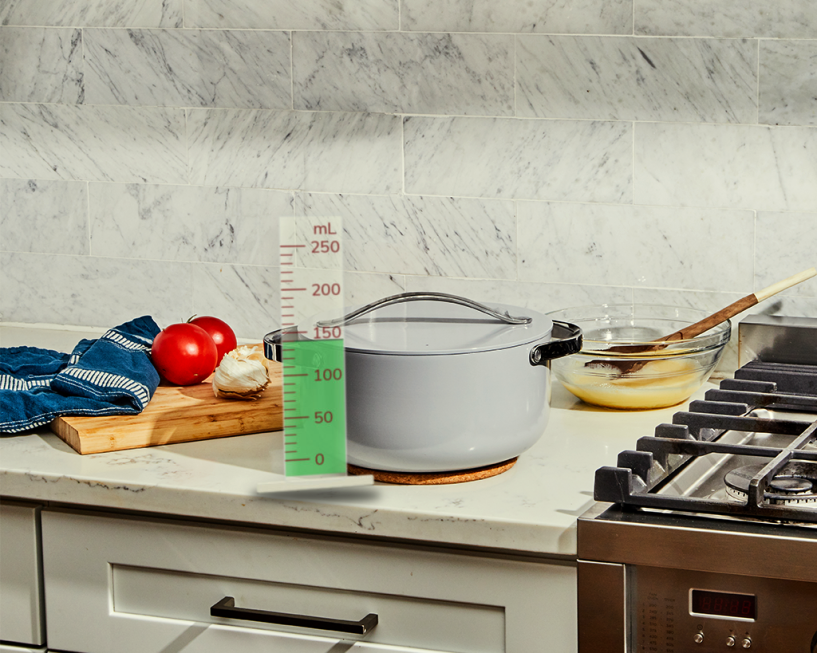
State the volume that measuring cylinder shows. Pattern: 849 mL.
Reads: 140 mL
